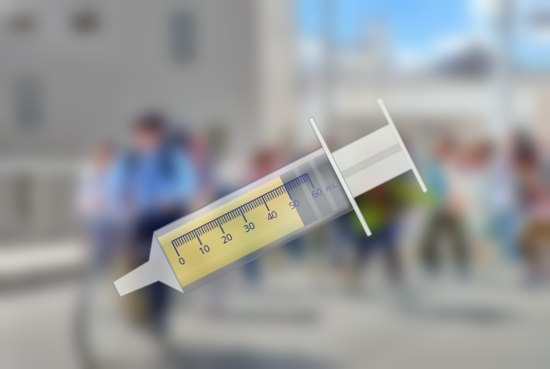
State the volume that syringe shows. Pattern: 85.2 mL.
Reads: 50 mL
